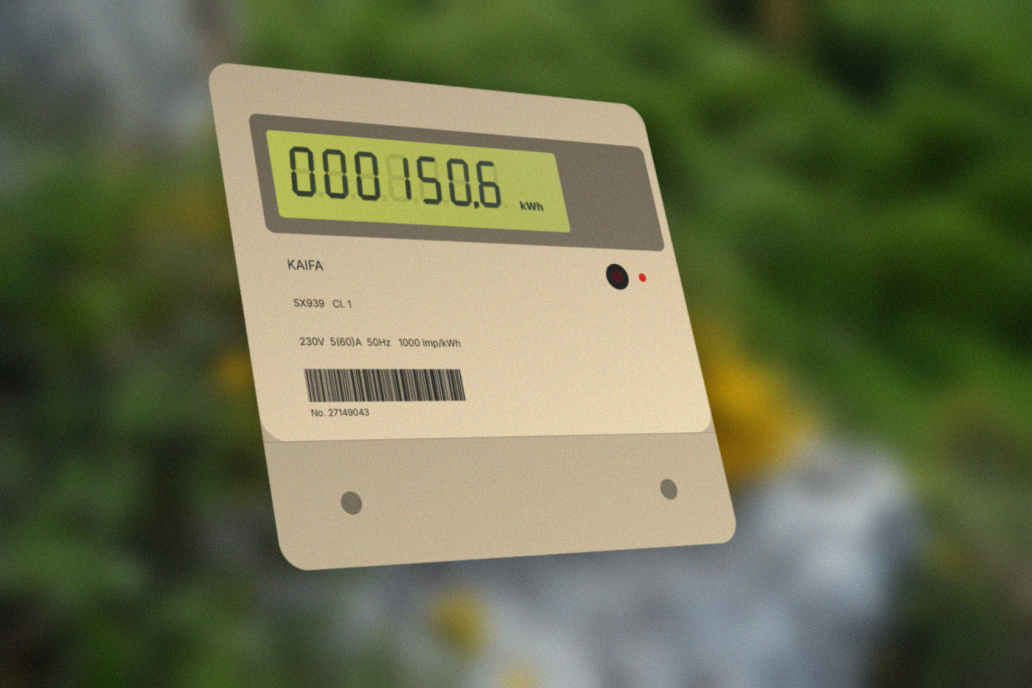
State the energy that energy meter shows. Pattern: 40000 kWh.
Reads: 150.6 kWh
